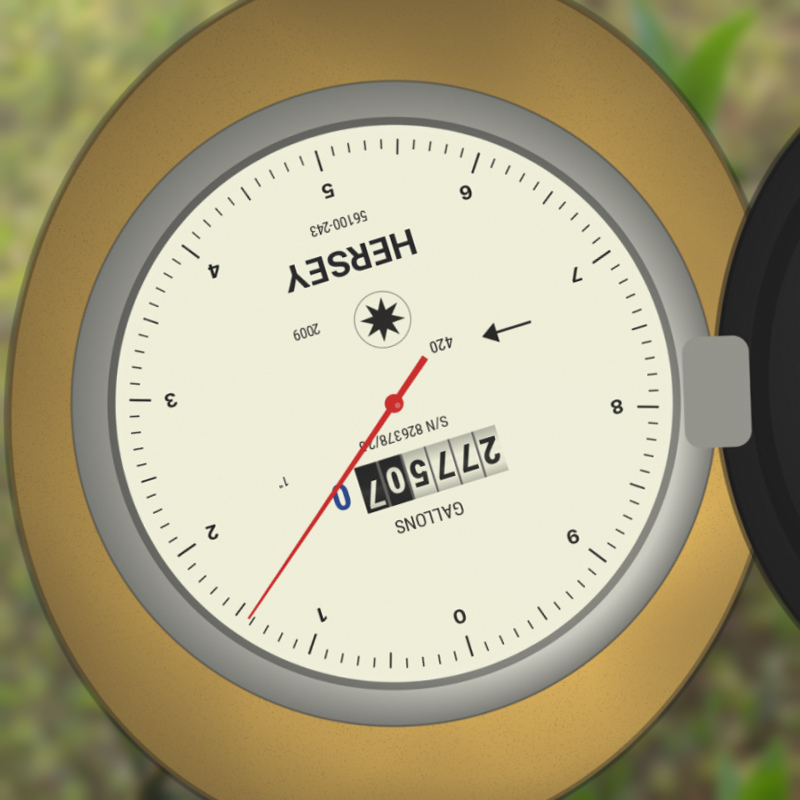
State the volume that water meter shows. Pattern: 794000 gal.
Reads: 2775071.4 gal
